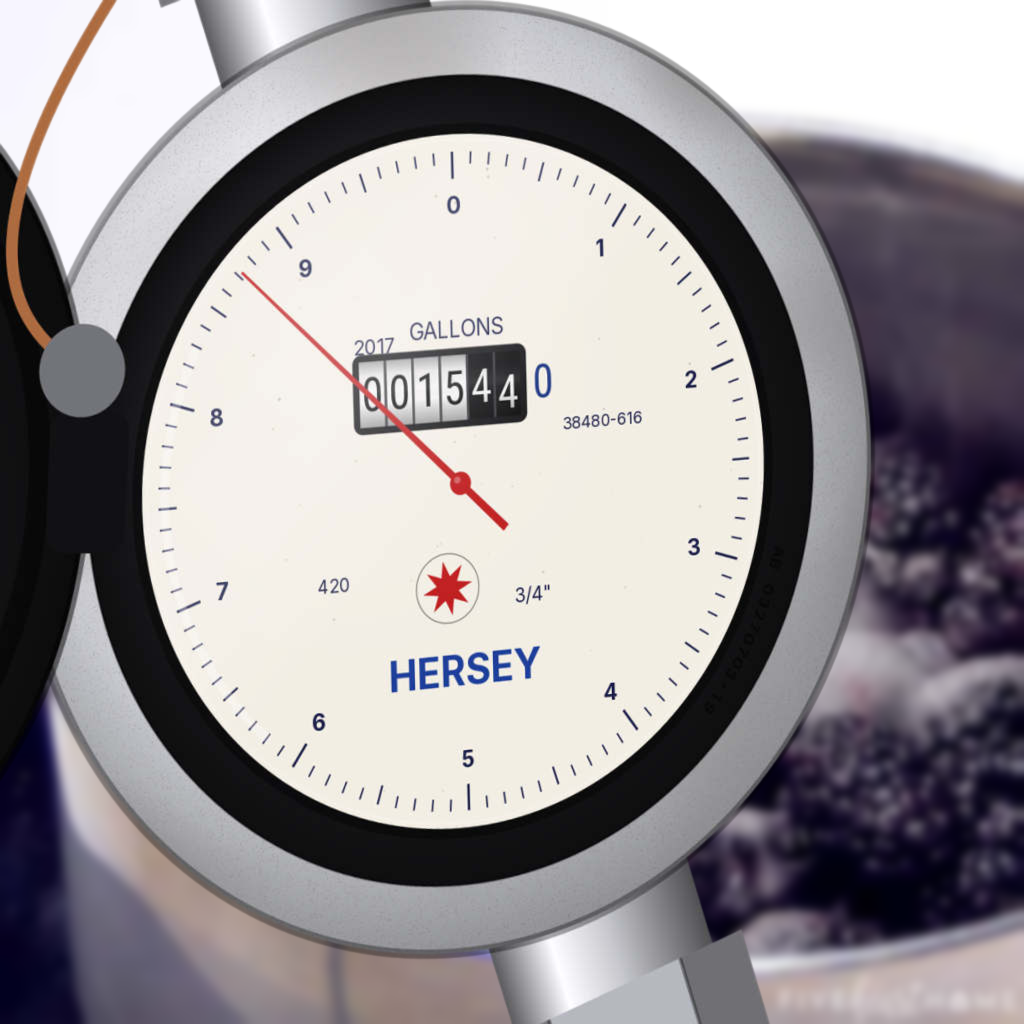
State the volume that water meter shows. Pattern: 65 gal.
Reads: 15438.7 gal
